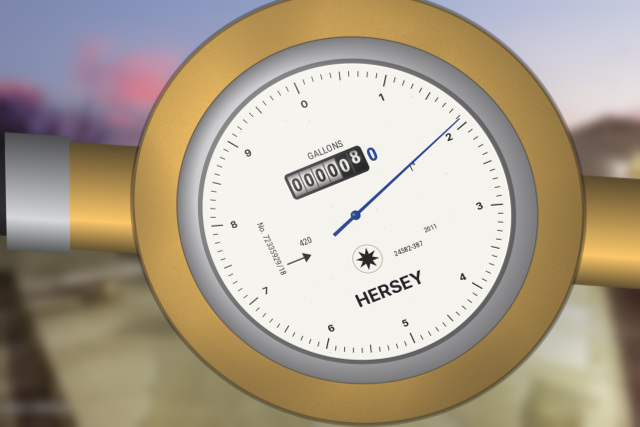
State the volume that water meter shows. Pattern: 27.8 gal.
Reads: 81.9 gal
